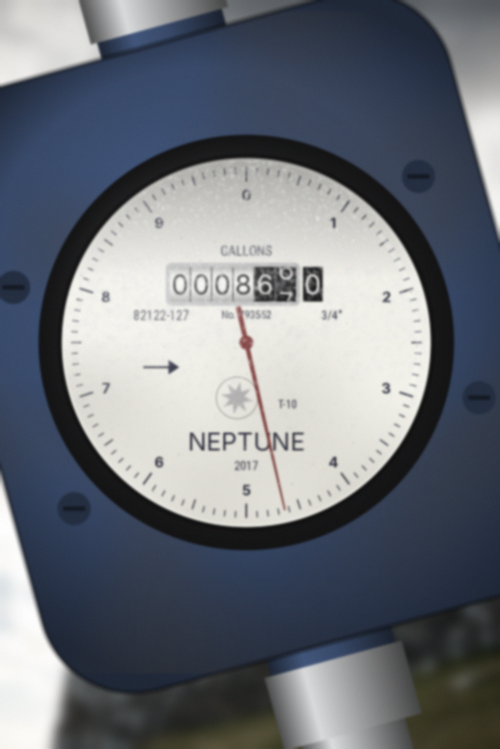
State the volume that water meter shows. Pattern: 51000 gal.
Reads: 8664.6 gal
